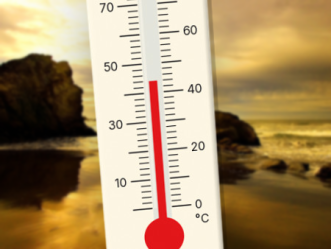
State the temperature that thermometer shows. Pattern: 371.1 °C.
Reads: 44 °C
